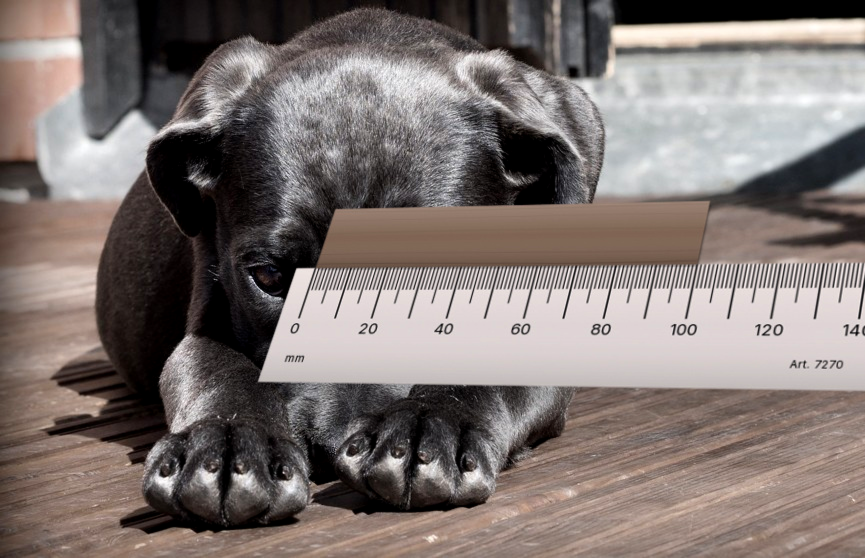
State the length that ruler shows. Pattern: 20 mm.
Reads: 100 mm
